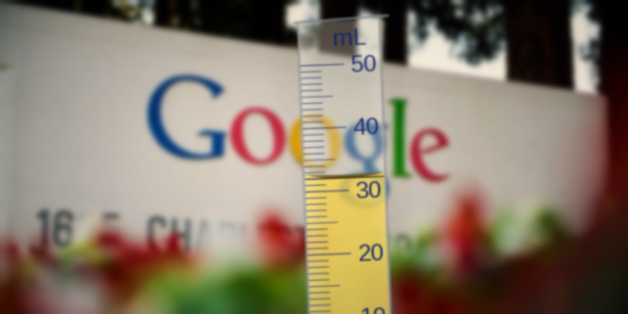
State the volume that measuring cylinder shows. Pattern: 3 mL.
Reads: 32 mL
